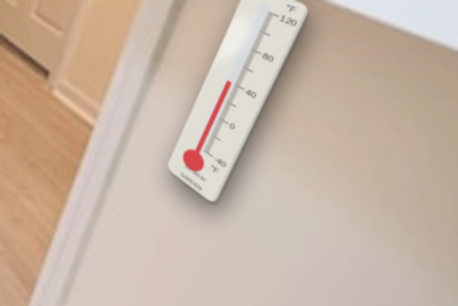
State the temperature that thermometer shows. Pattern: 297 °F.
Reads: 40 °F
